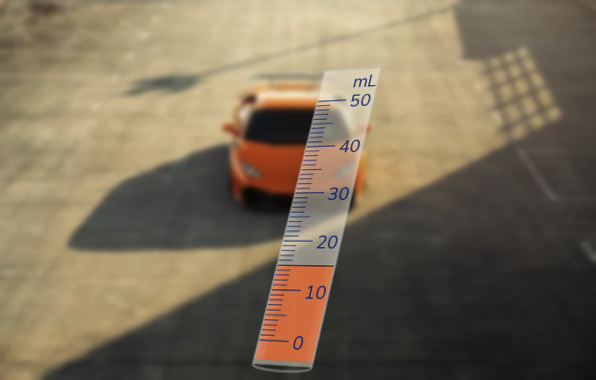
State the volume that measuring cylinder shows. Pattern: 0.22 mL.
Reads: 15 mL
